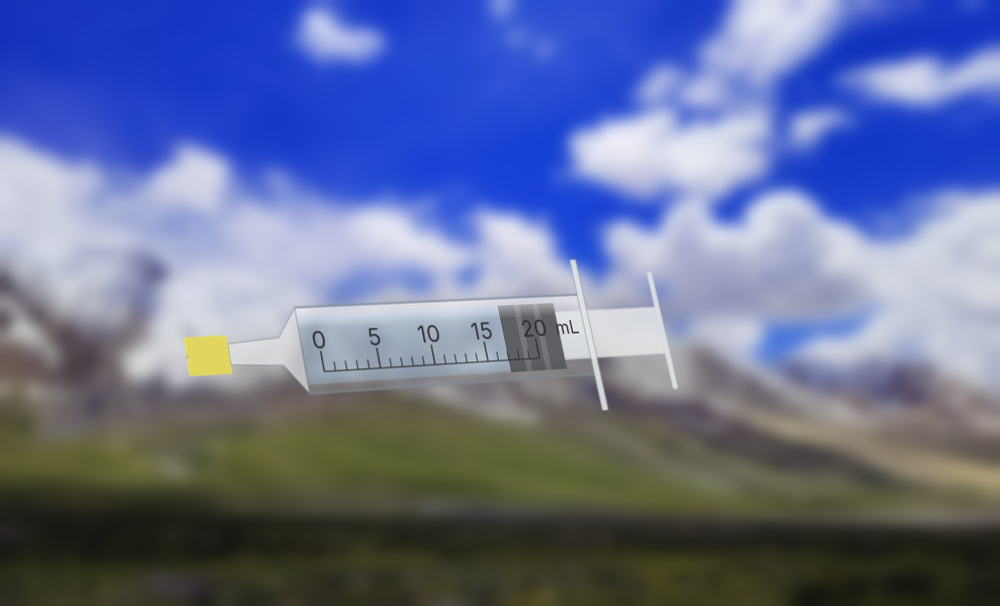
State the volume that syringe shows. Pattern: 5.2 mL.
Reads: 17 mL
